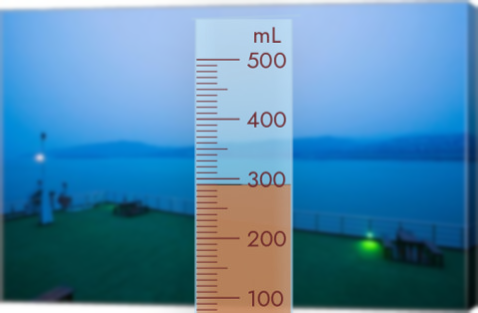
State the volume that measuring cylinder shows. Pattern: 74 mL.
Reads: 290 mL
